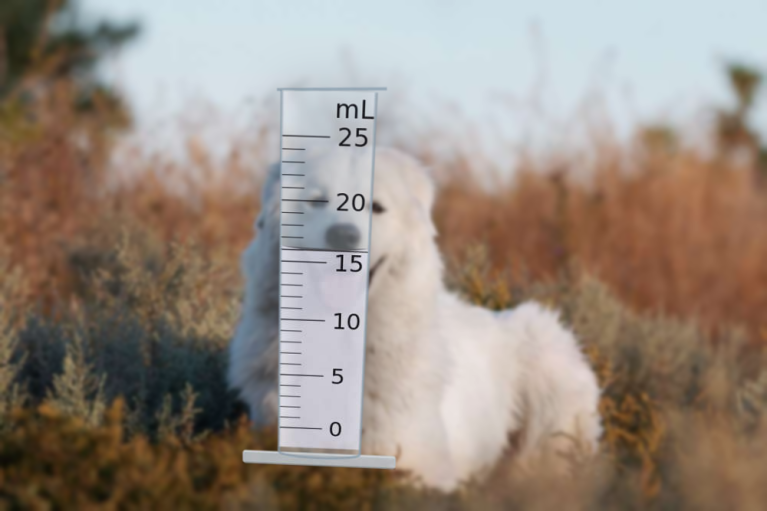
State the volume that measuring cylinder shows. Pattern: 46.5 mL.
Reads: 16 mL
